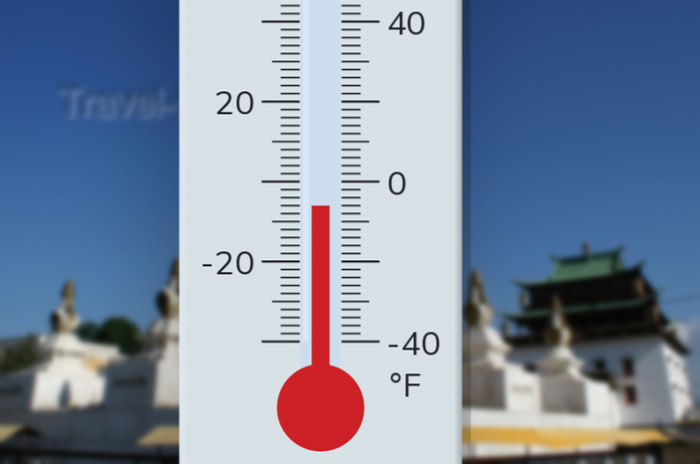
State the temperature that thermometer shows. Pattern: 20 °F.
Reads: -6 °F
